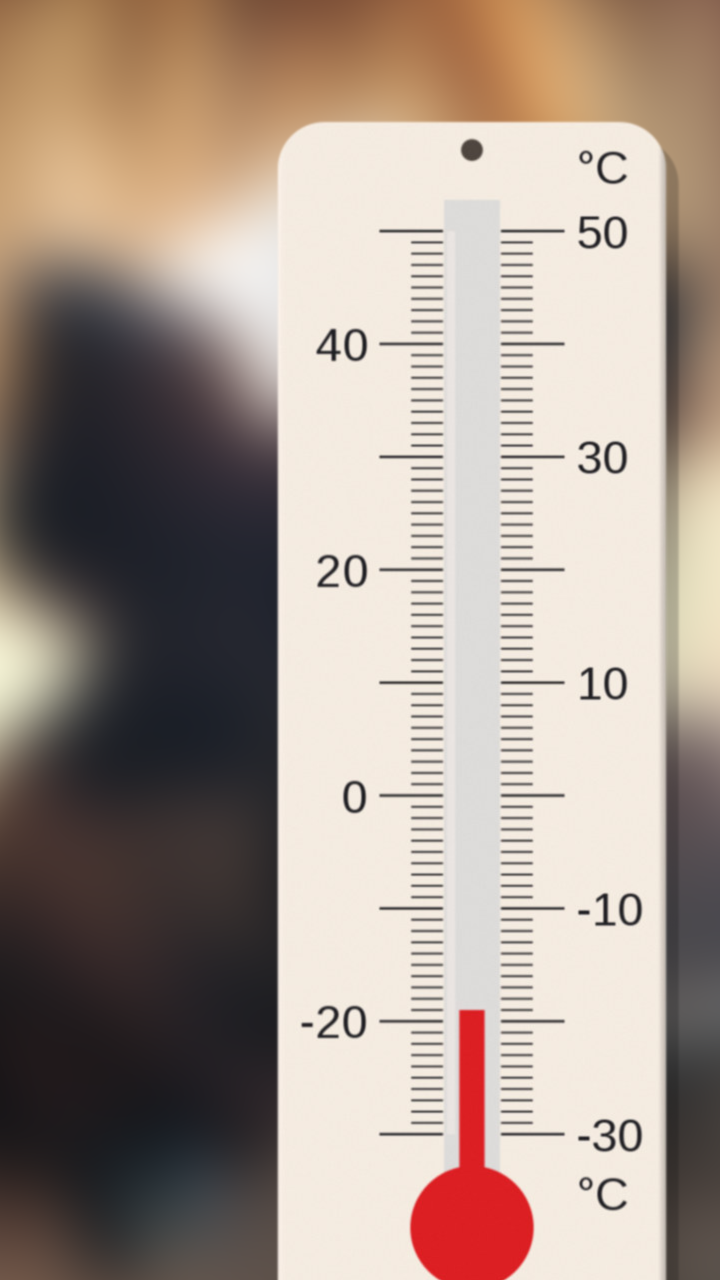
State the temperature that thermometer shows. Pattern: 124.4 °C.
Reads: -19 °C
